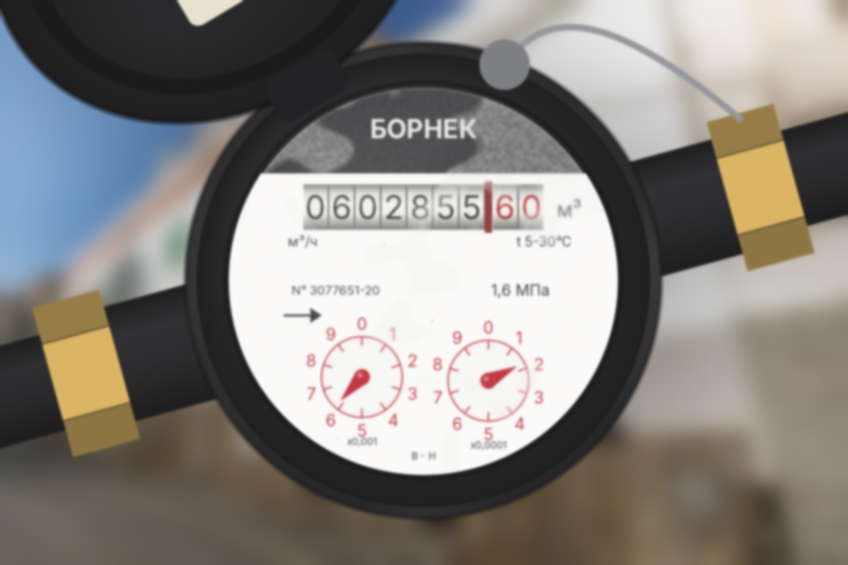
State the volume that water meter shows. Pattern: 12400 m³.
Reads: 602855.6061 m³
